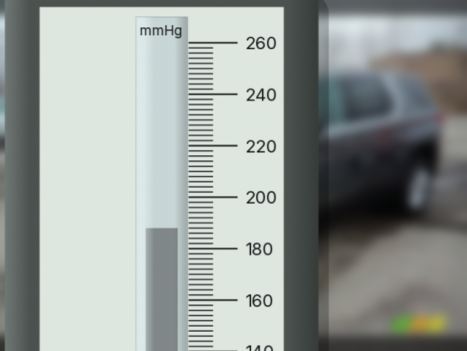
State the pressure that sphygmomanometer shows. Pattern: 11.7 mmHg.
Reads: 188 mmHg
